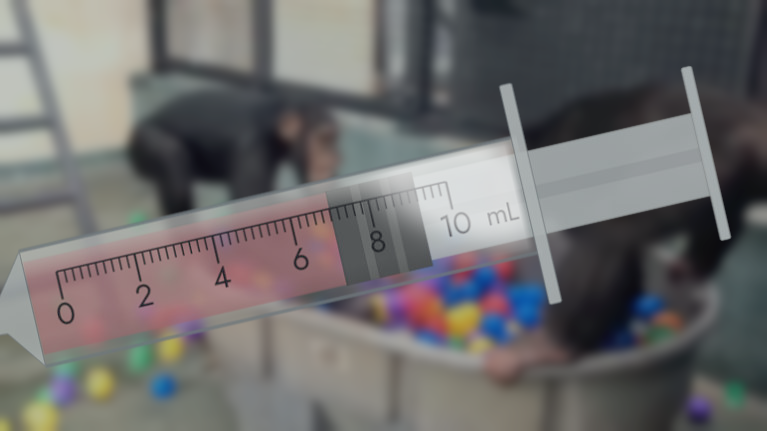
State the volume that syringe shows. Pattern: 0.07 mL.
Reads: 7 mL
